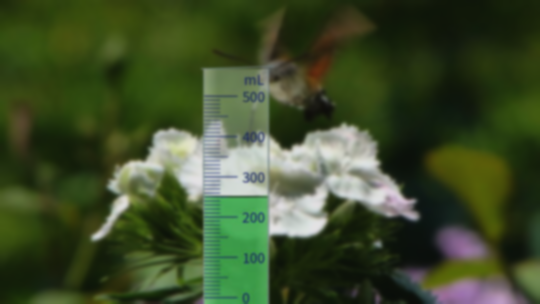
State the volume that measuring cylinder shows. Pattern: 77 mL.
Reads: 250 mL
